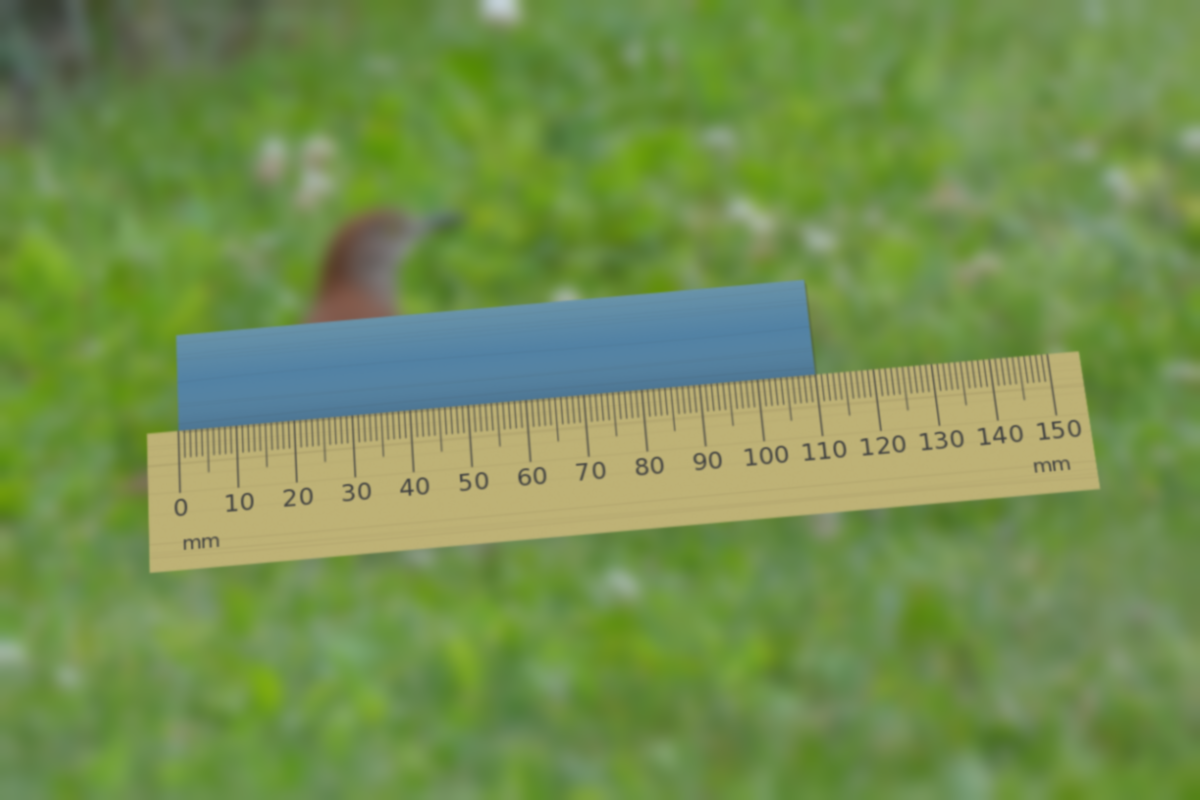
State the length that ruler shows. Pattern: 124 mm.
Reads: 110 mm
